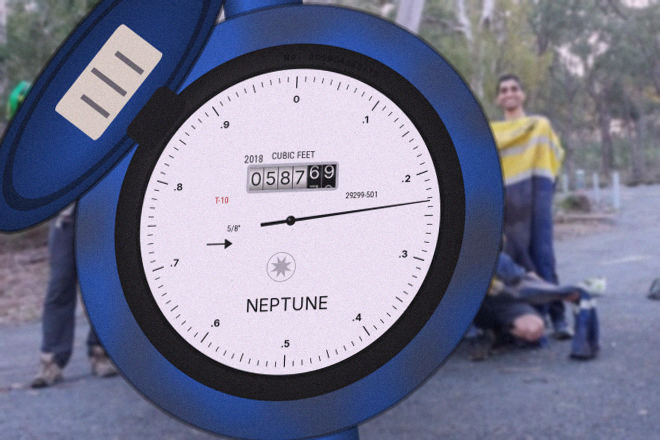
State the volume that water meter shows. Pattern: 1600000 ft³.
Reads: 58769.23 ft³
